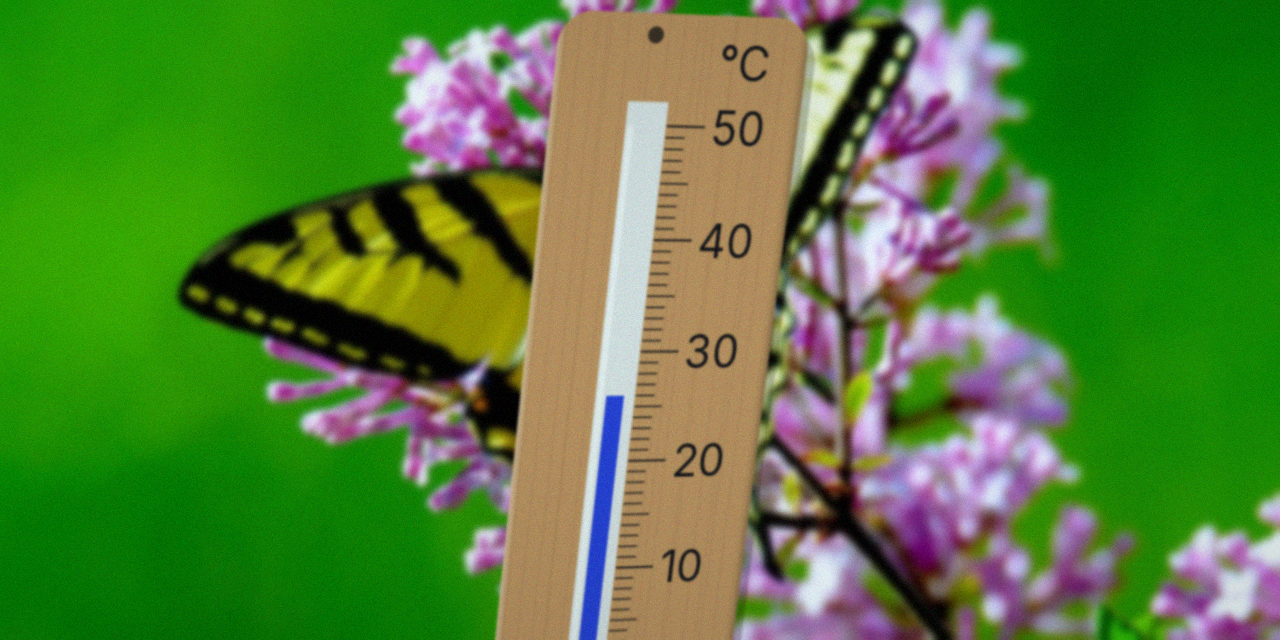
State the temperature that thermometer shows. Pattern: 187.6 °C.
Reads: 26 °C
